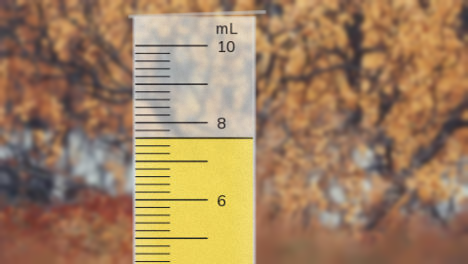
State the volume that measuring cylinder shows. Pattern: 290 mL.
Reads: 7.6 mL
